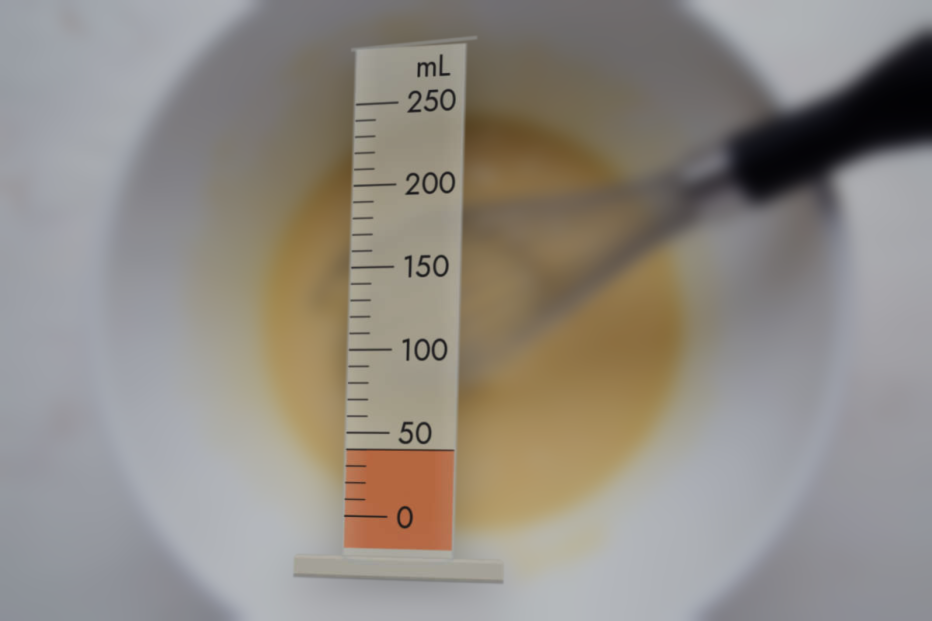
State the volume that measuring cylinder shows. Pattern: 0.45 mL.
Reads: 40 mL
